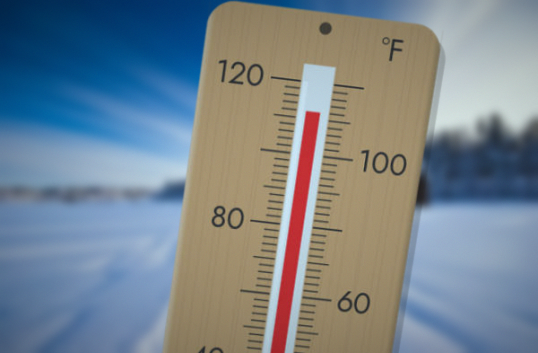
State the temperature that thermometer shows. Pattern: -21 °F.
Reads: 112 °F
